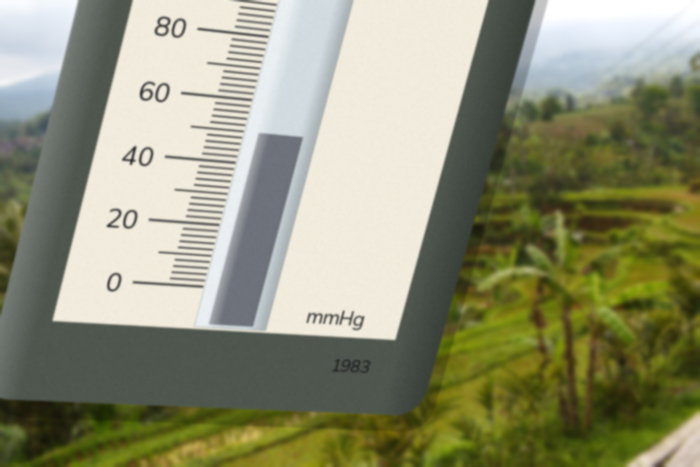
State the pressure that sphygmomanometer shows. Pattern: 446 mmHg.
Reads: 50 mmHg
